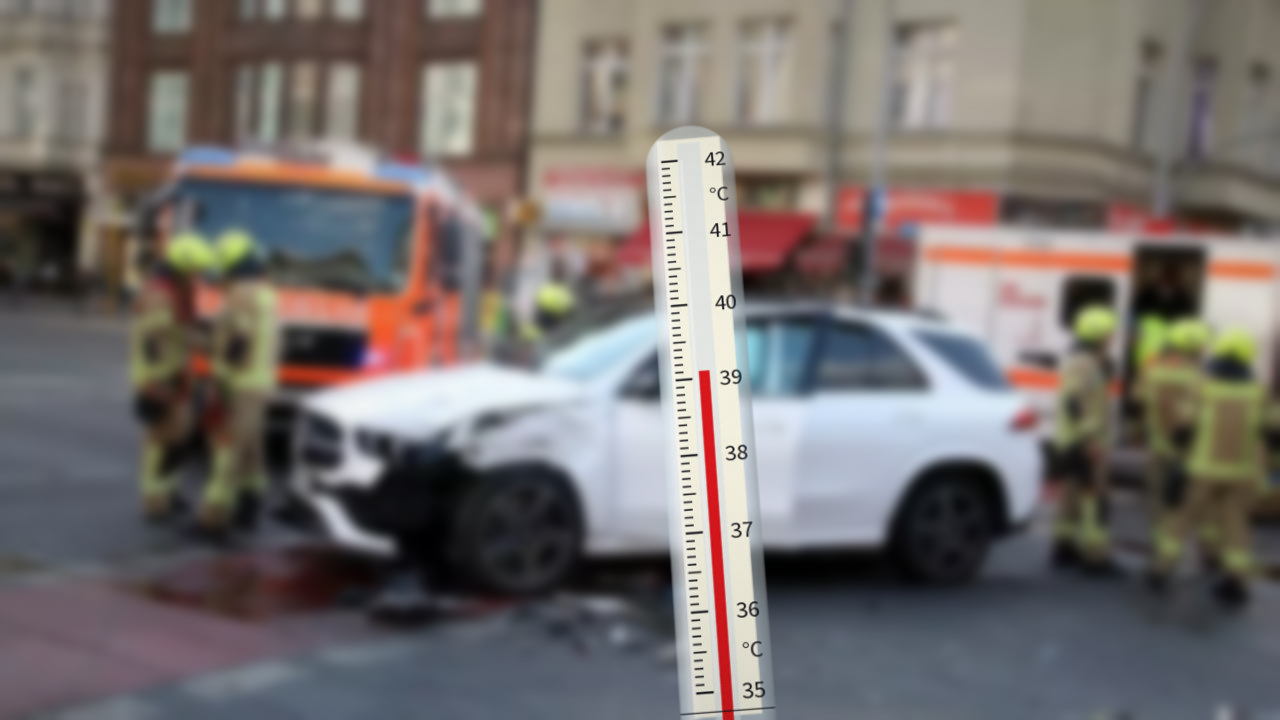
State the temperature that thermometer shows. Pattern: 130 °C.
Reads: 39.1 °C
